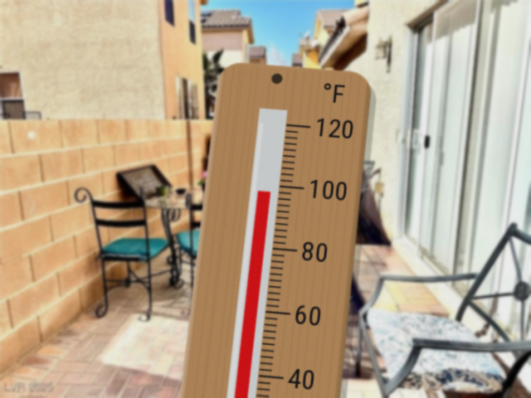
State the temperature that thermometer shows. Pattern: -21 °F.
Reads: 98 °F
